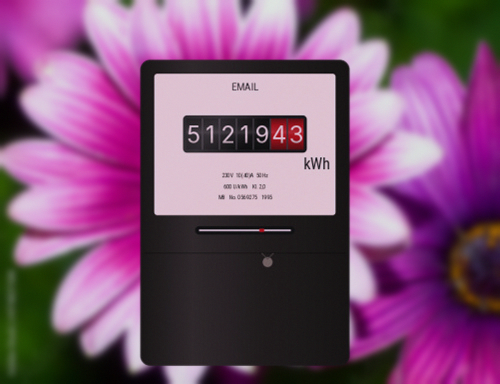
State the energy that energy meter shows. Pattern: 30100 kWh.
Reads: 51219.43 kWh
